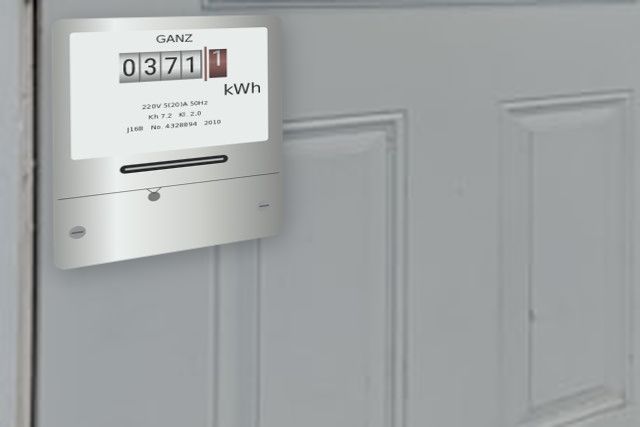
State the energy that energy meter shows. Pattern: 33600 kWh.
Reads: 371.1 kWh
